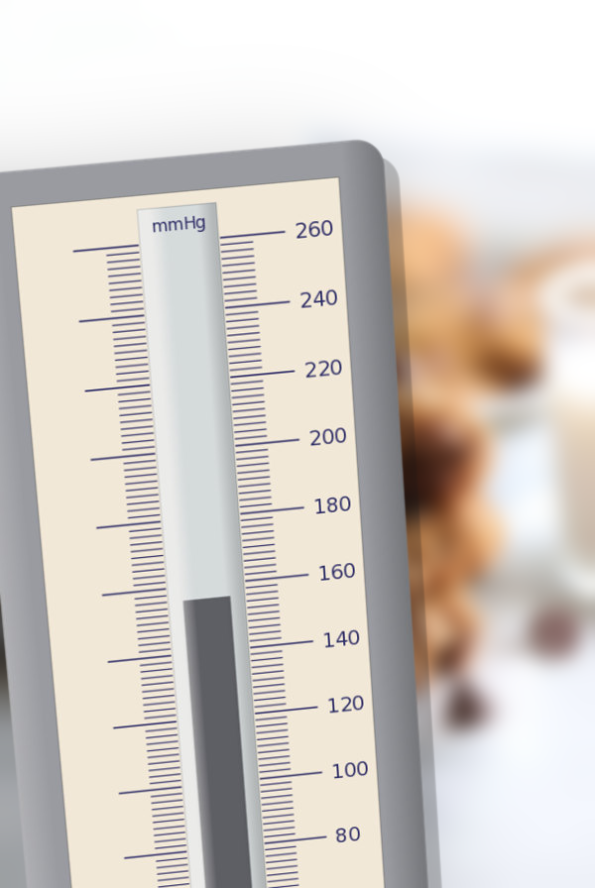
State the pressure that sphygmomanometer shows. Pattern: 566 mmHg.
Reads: 156 mmHg
